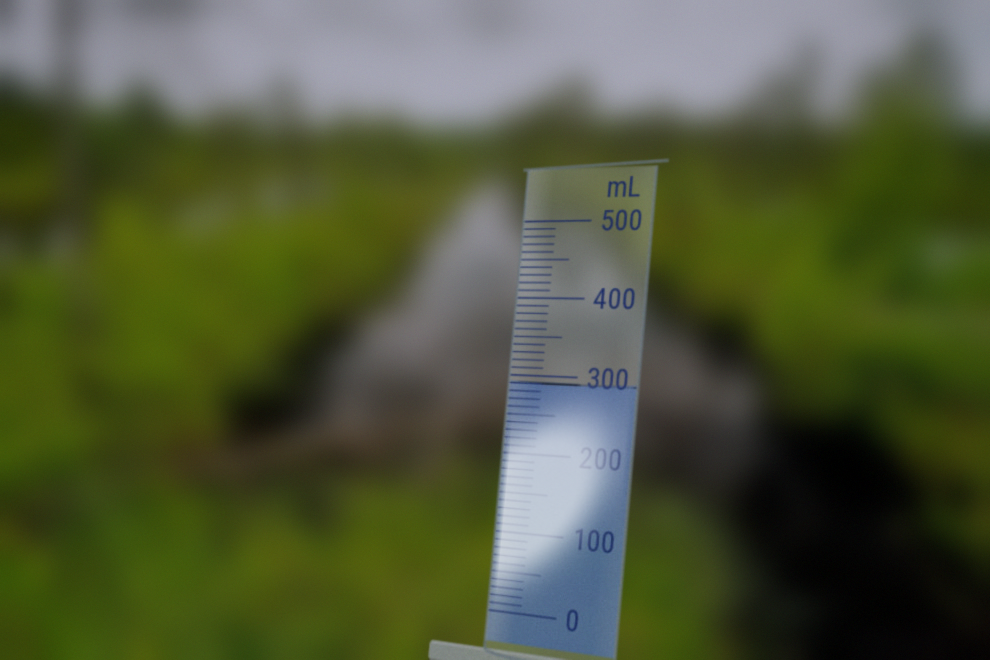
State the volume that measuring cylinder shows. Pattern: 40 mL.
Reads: 290 mL
